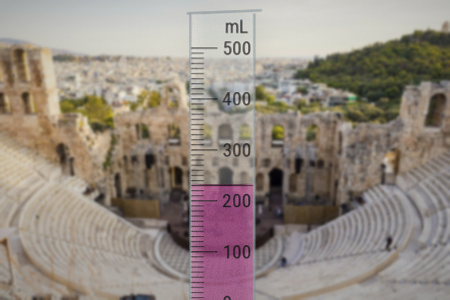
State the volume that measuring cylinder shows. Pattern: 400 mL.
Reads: 230 mL
